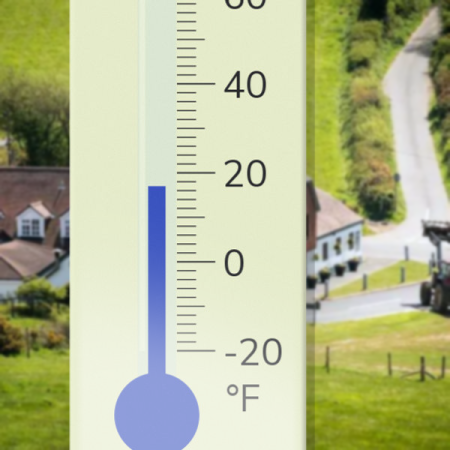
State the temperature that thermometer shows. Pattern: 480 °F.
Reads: 17 °F
